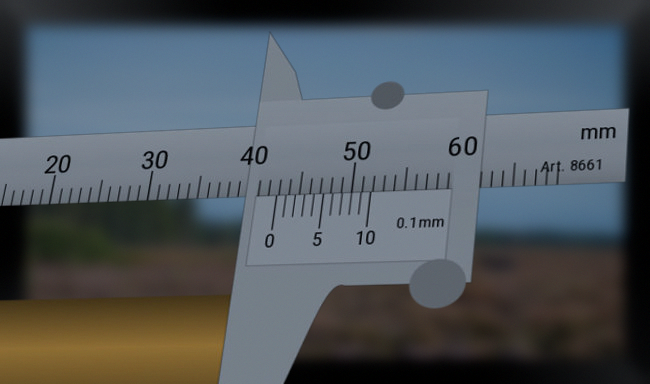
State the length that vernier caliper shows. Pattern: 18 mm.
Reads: 42.8 mm
